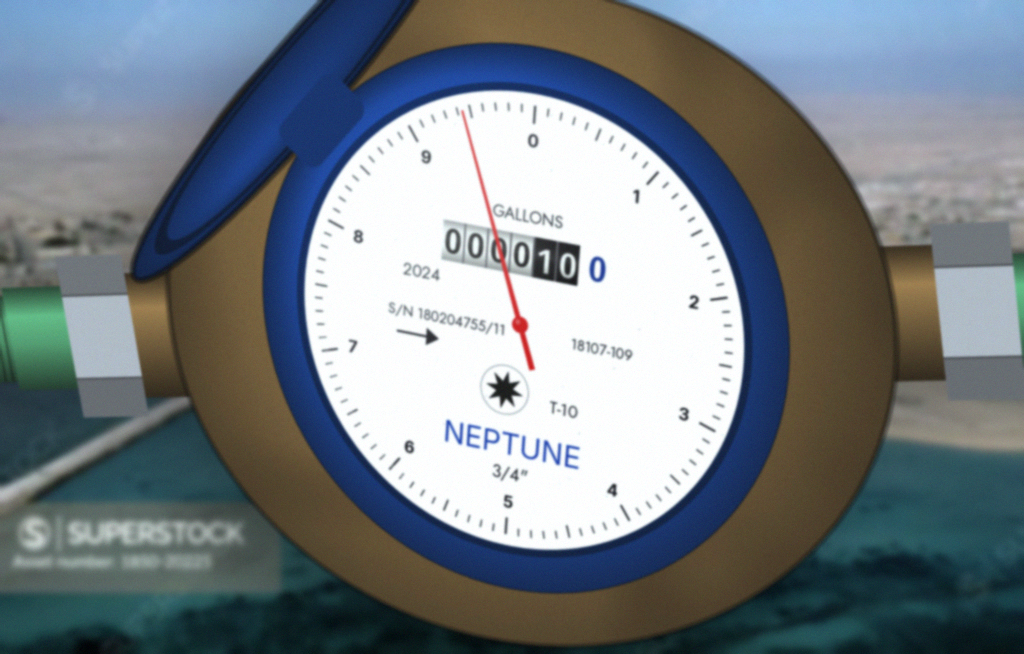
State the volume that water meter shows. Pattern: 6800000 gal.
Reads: 99.4 gal
